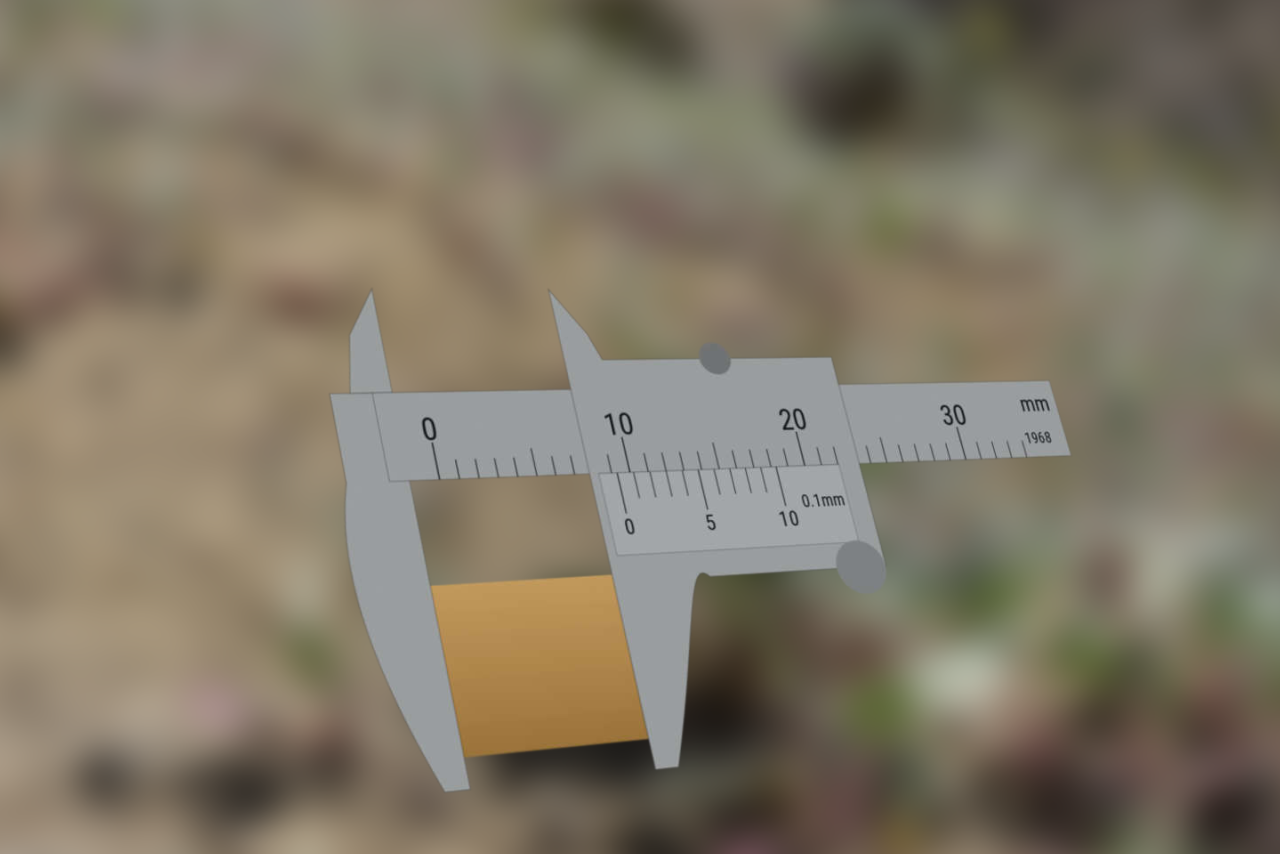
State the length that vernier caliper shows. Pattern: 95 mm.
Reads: 9.3 mm
